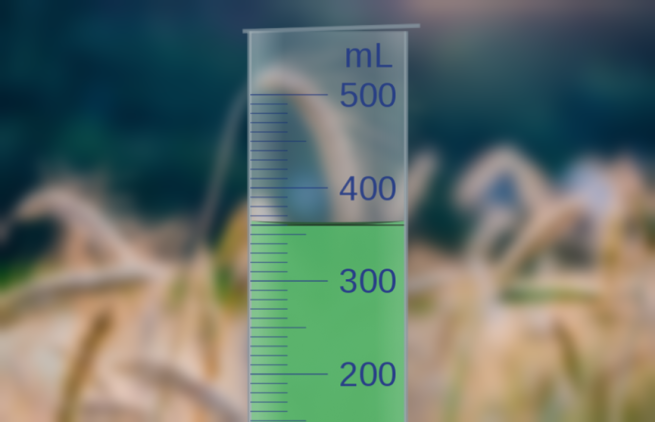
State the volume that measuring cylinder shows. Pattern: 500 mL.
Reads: 360 mL
